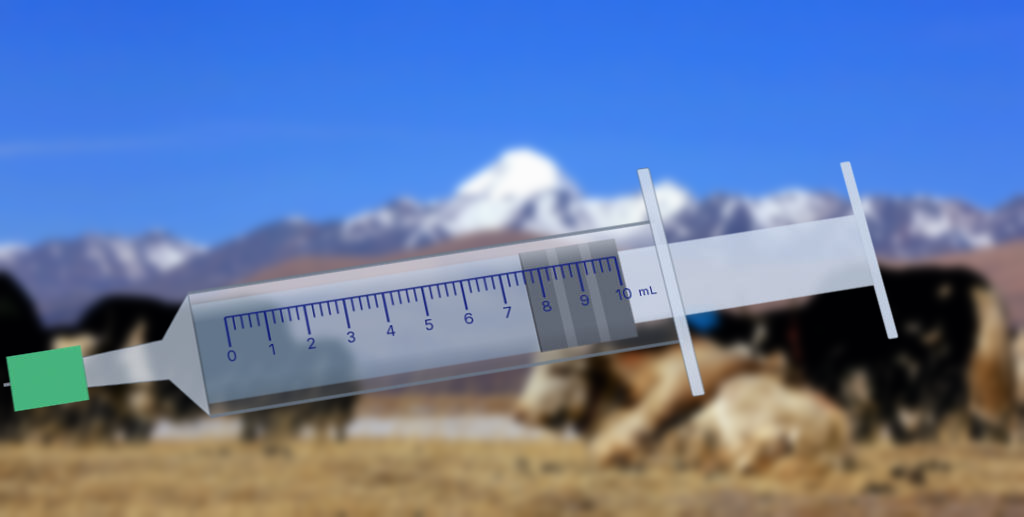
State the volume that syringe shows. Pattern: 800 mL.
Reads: 7.6 mL
